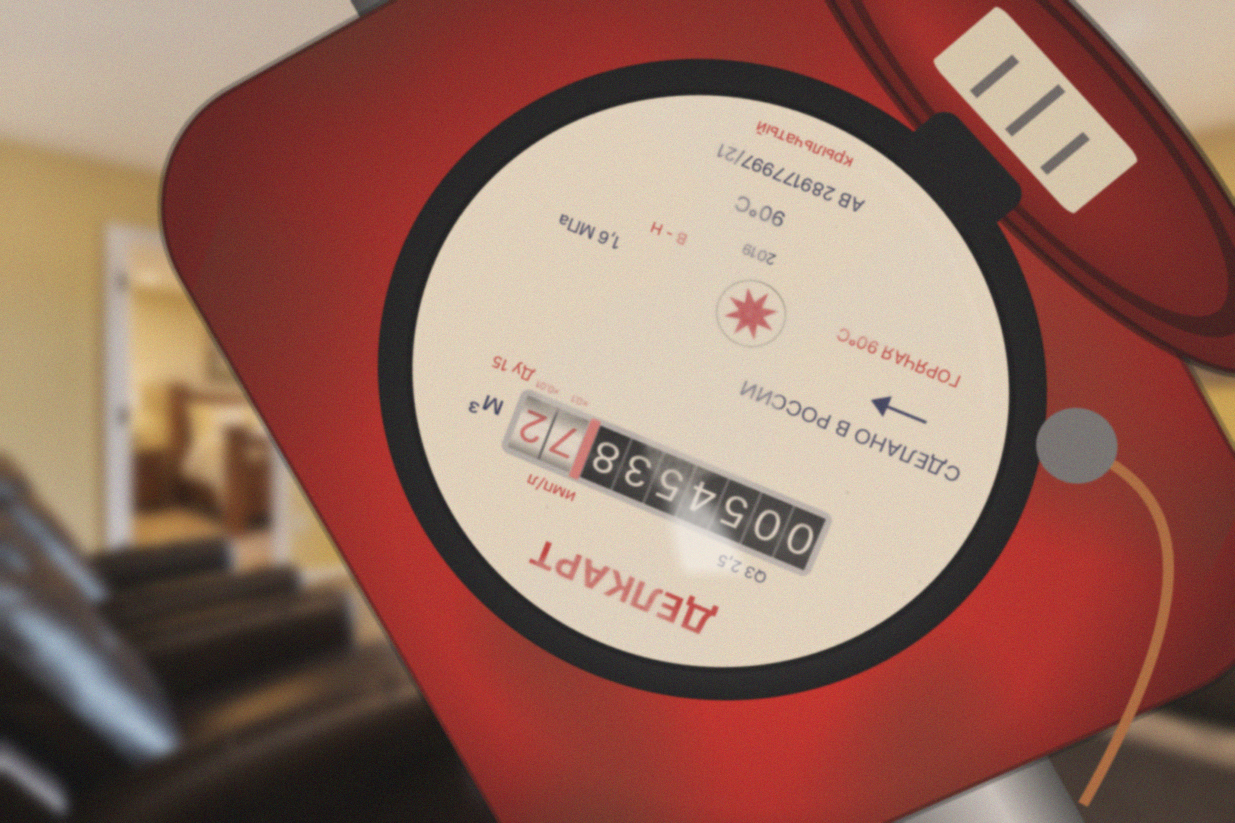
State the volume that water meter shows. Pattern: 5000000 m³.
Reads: 54538.72 m³
